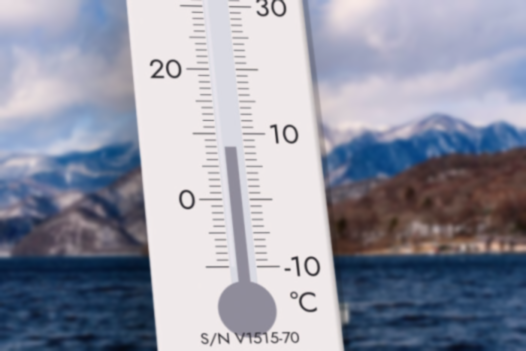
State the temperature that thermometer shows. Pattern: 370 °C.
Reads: 8 °C
